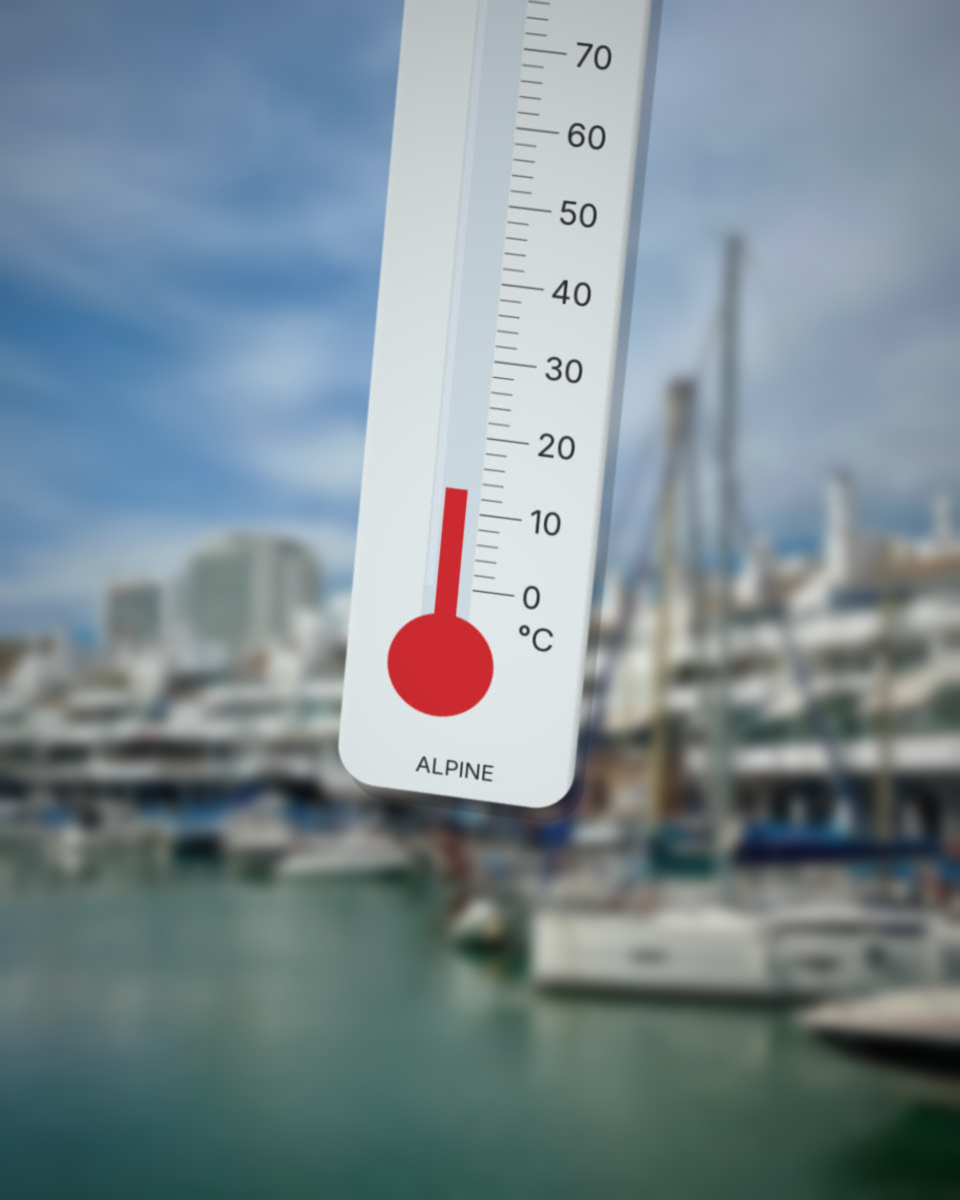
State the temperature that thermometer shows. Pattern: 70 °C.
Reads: 13 °C
